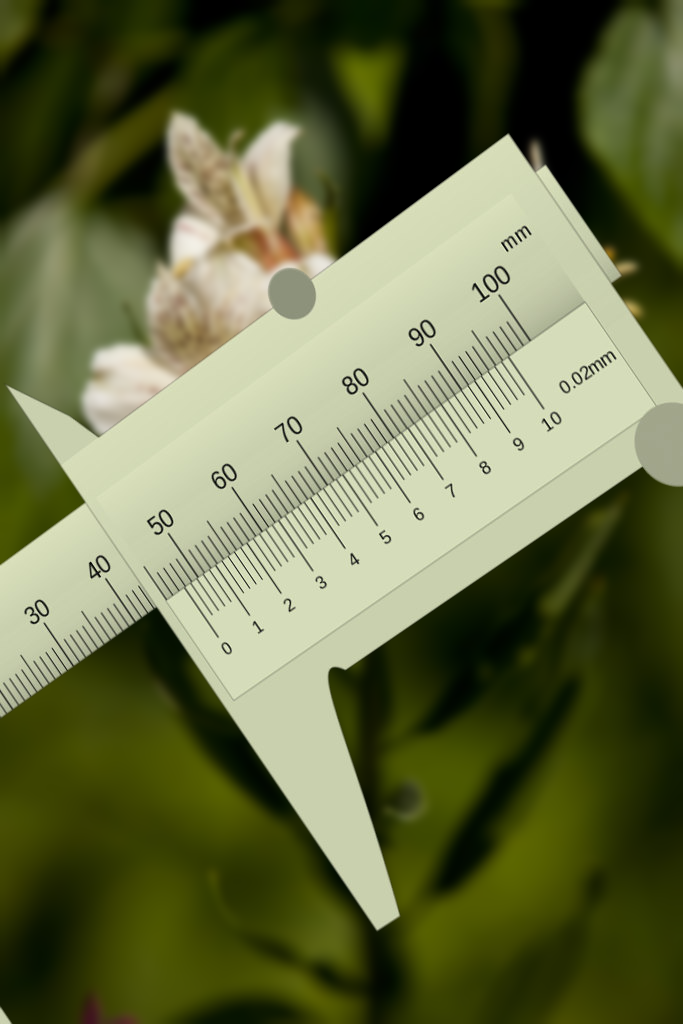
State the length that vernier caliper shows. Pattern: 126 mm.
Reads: 47.8 mm
